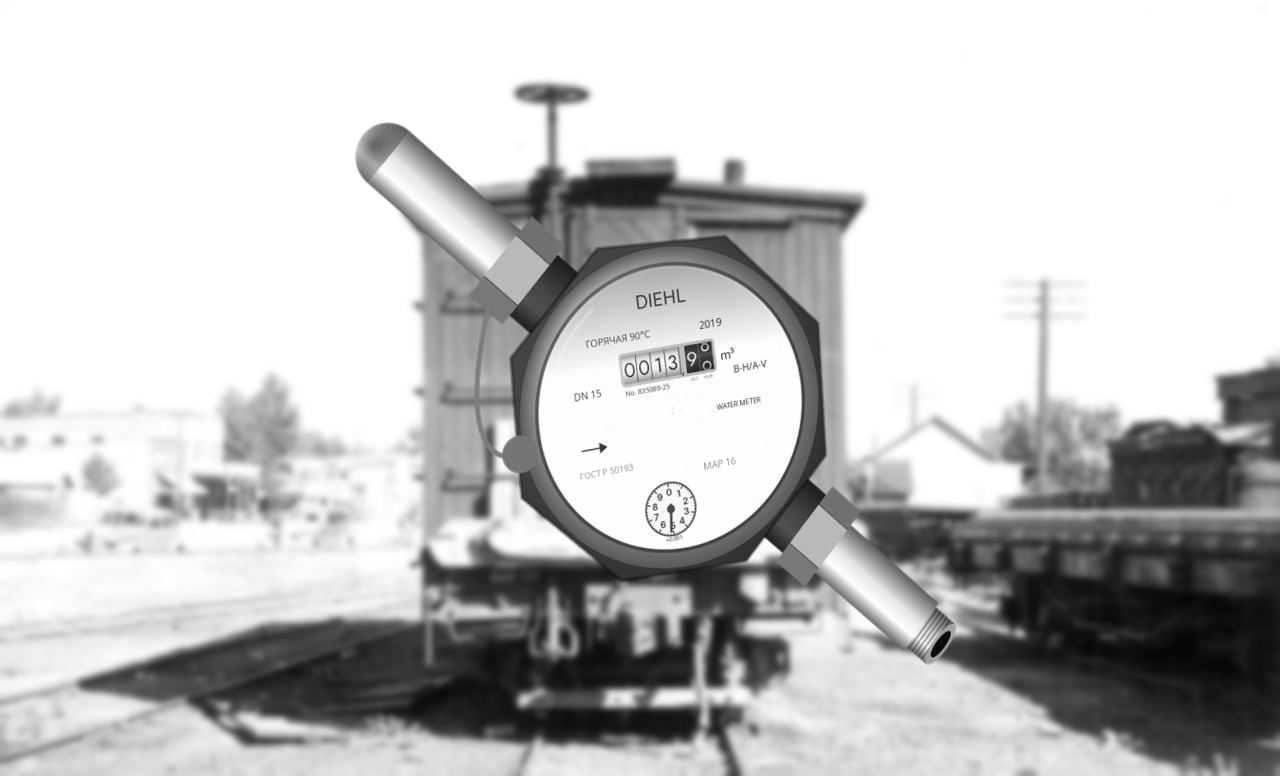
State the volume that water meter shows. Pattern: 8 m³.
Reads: 13.985 m³
